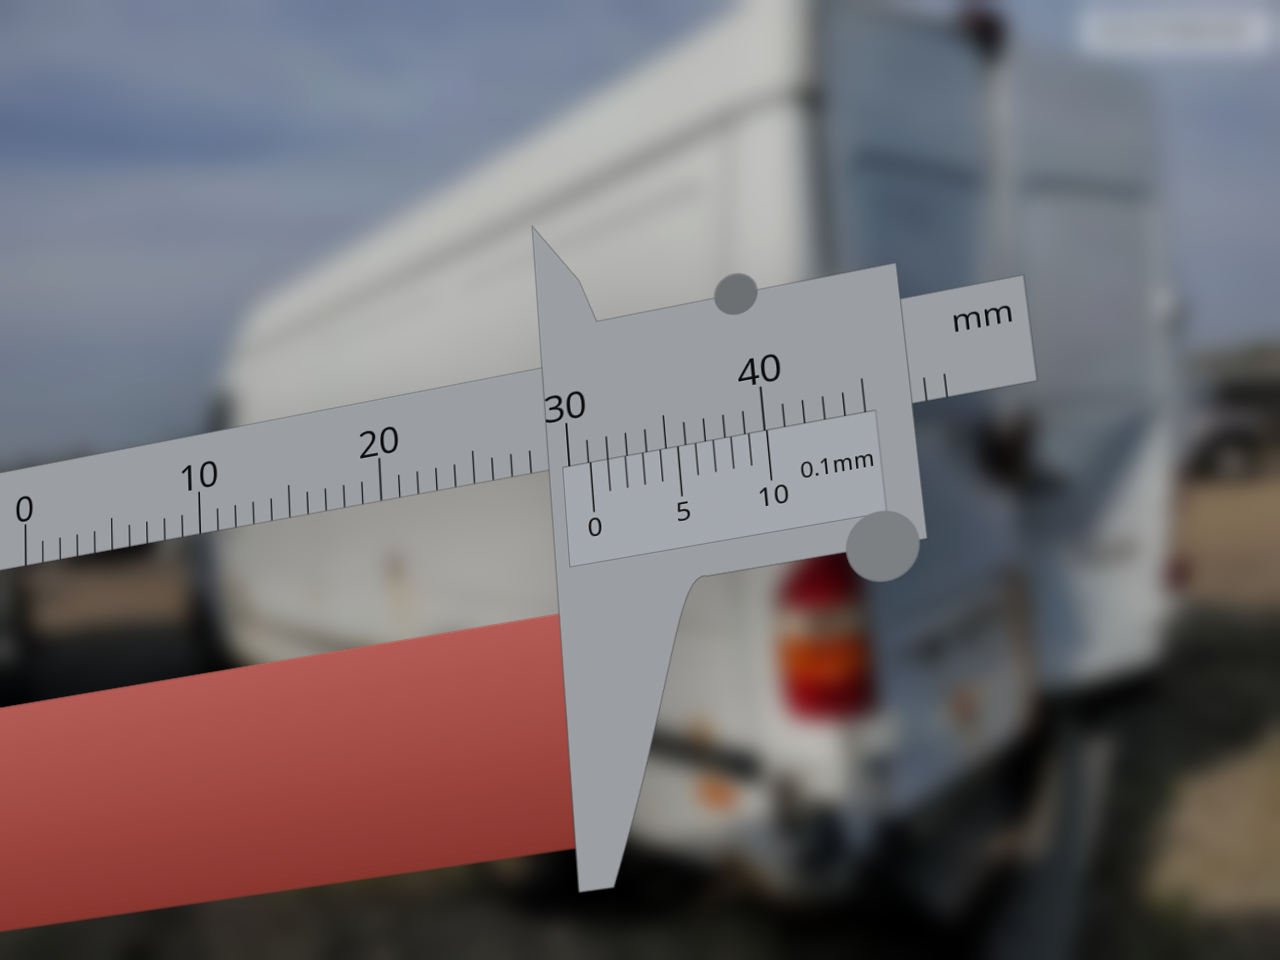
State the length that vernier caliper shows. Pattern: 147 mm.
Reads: 31.1 mm
